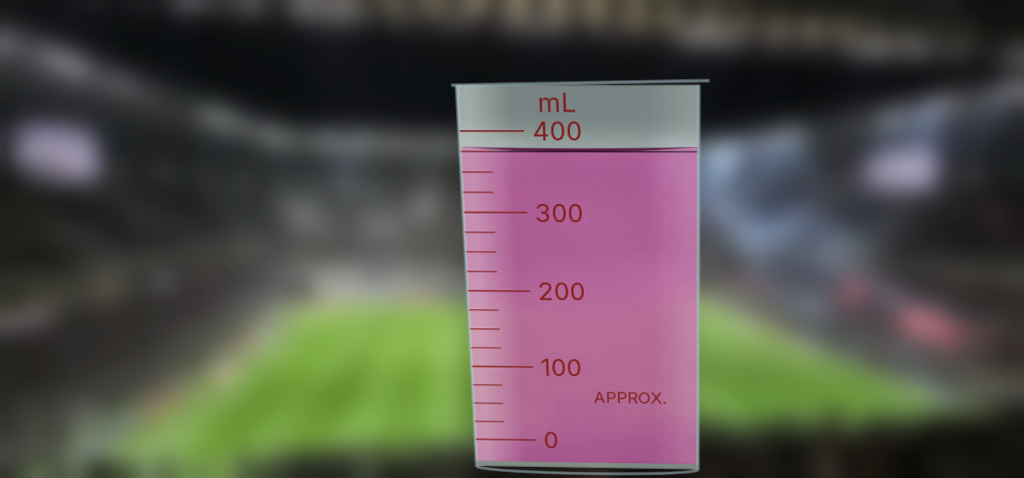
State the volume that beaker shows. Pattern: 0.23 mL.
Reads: 375 mL
